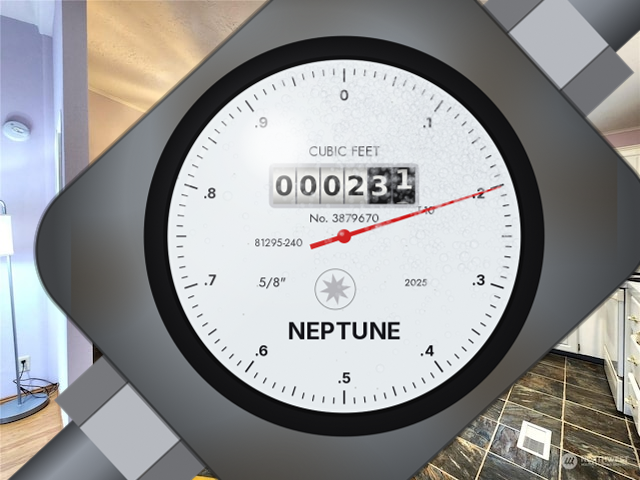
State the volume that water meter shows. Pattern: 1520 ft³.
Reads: 231.20 ft³
